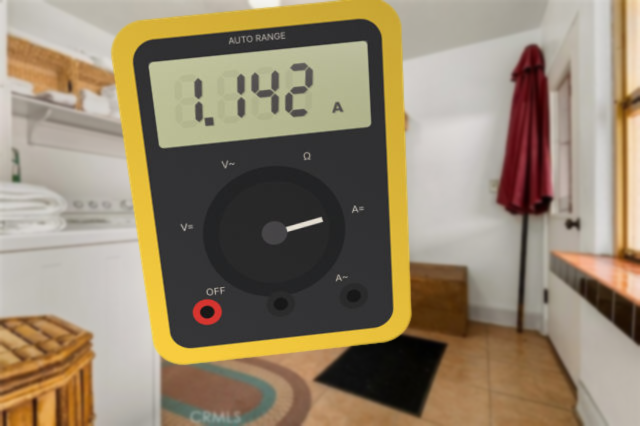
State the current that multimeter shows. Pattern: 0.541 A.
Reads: 1.142 A
